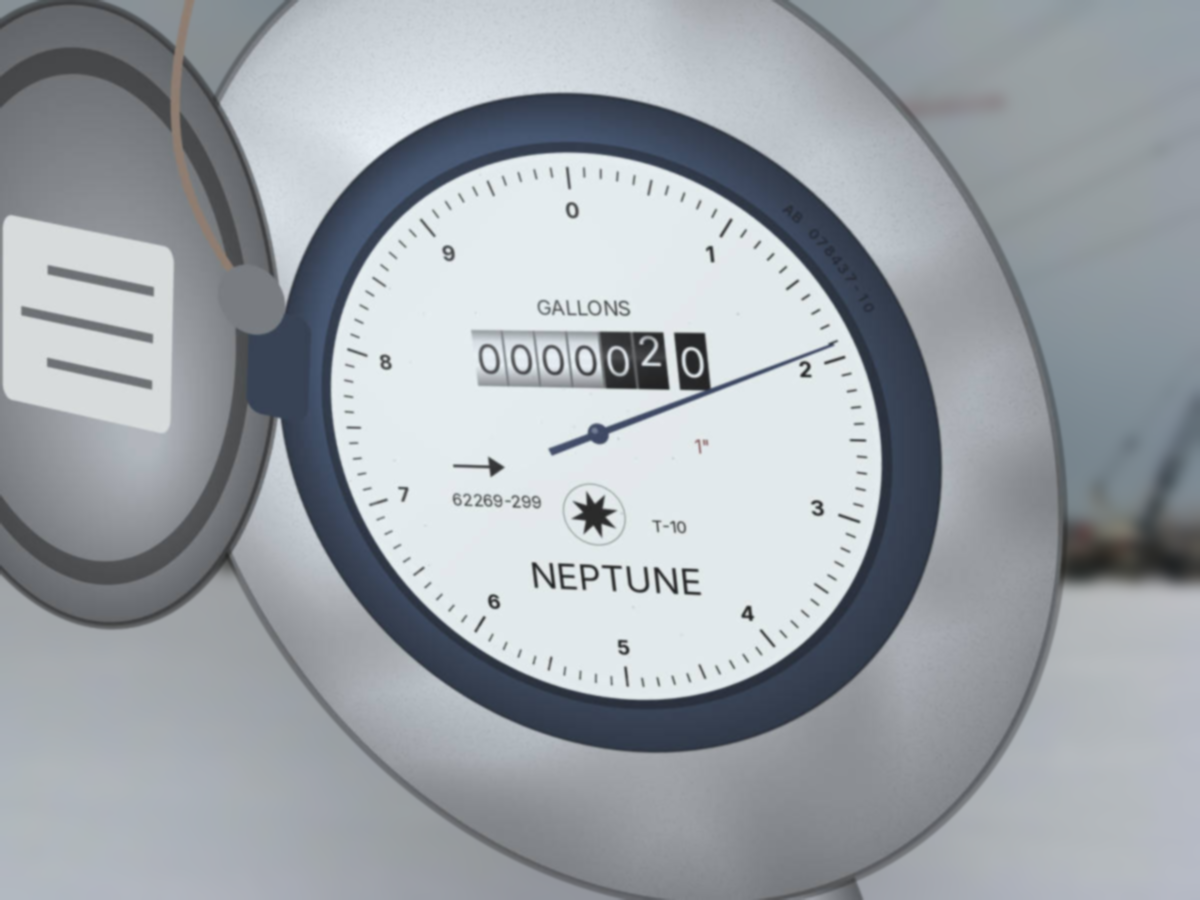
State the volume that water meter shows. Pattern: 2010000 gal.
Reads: 21.9 gal
